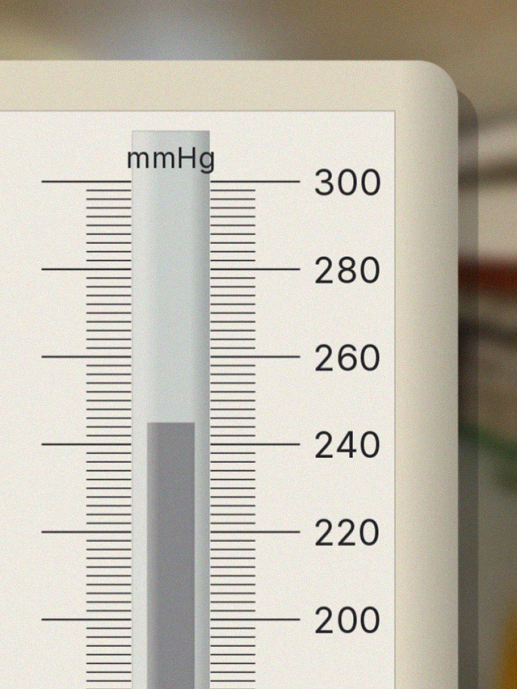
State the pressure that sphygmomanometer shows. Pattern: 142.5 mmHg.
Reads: 245 mmHg
